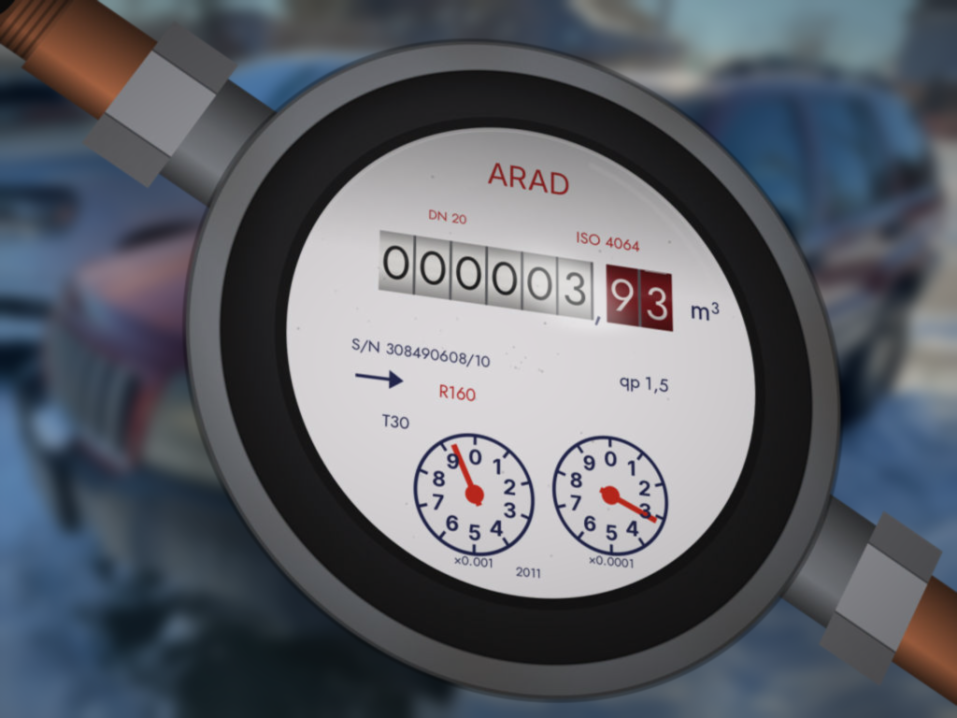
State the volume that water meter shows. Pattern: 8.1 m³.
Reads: 3.9293 m³
